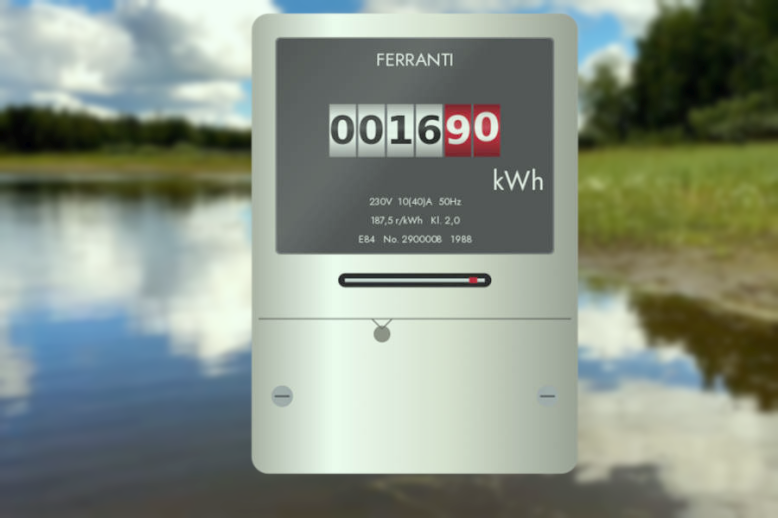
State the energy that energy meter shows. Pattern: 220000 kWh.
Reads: 16.90 kWh
